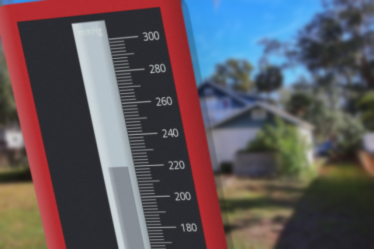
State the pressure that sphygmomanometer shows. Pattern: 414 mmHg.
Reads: 220 mmHg
